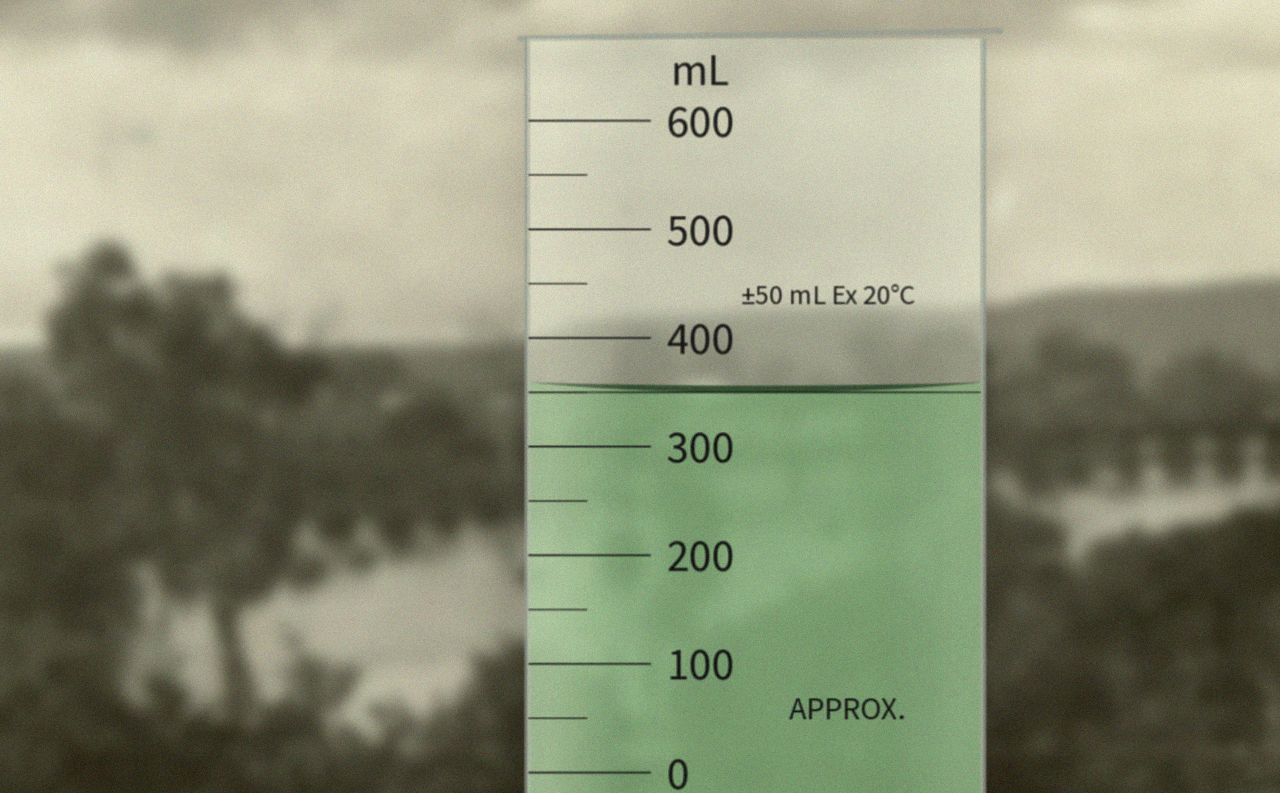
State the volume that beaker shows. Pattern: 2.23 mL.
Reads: 350 mL
